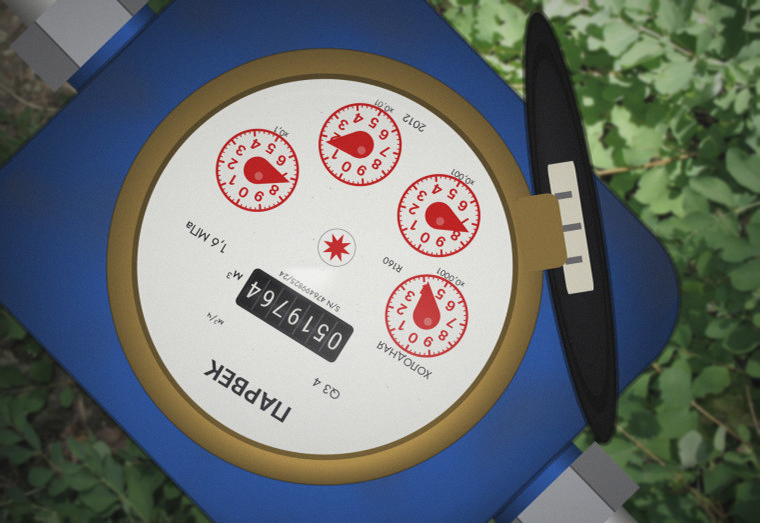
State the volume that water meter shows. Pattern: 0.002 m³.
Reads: 519764.7174 m³
